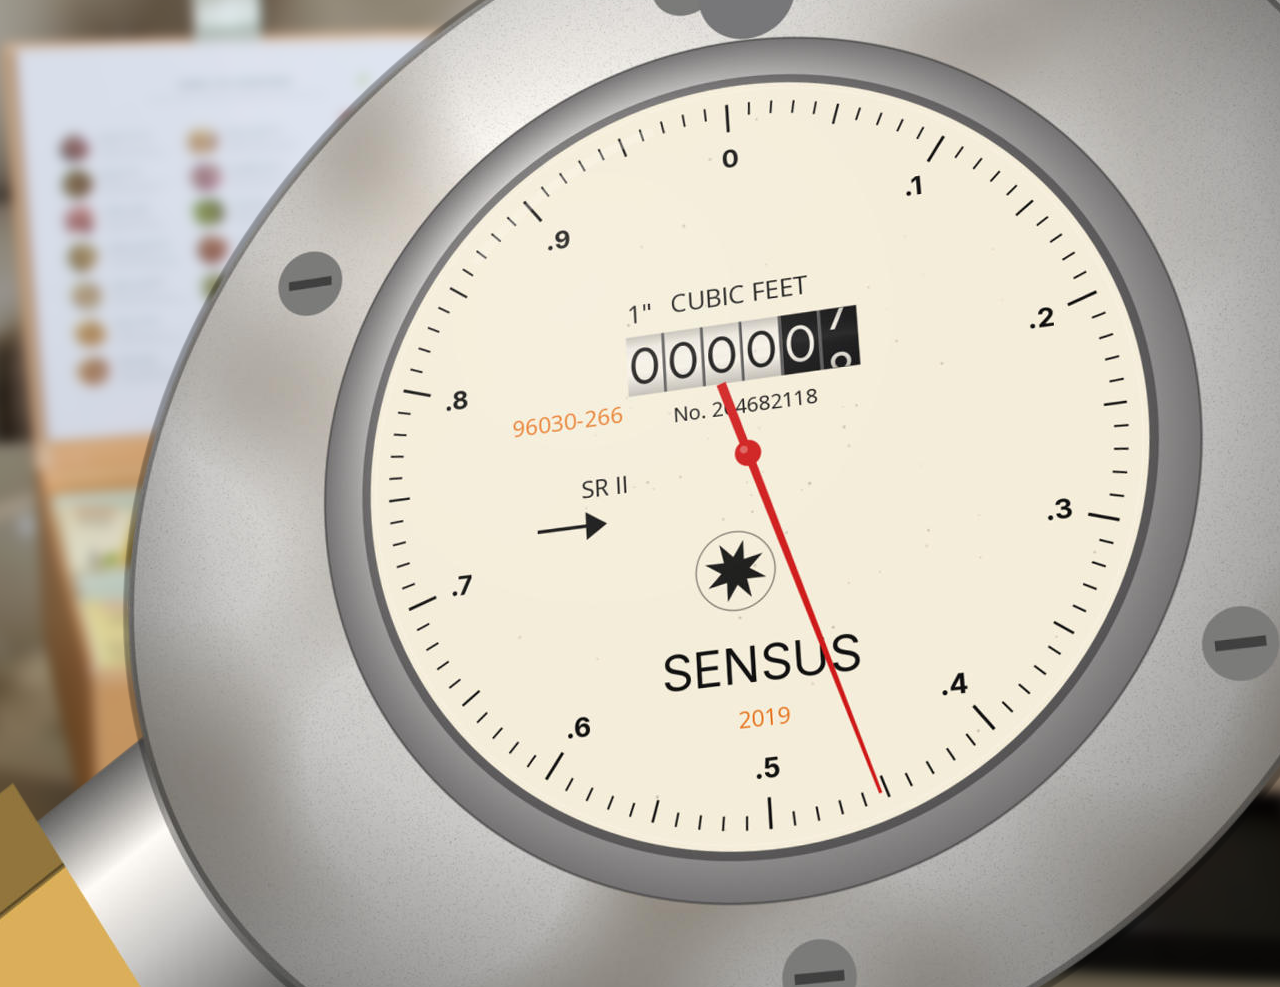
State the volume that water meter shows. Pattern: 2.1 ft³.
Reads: 7.45 ft³
